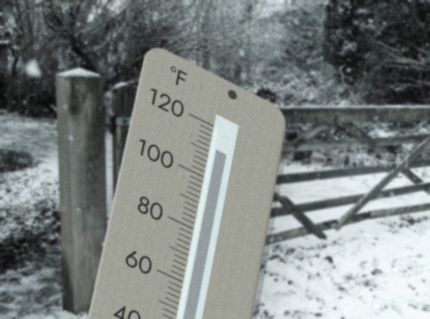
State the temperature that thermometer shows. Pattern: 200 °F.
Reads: 112 °F
